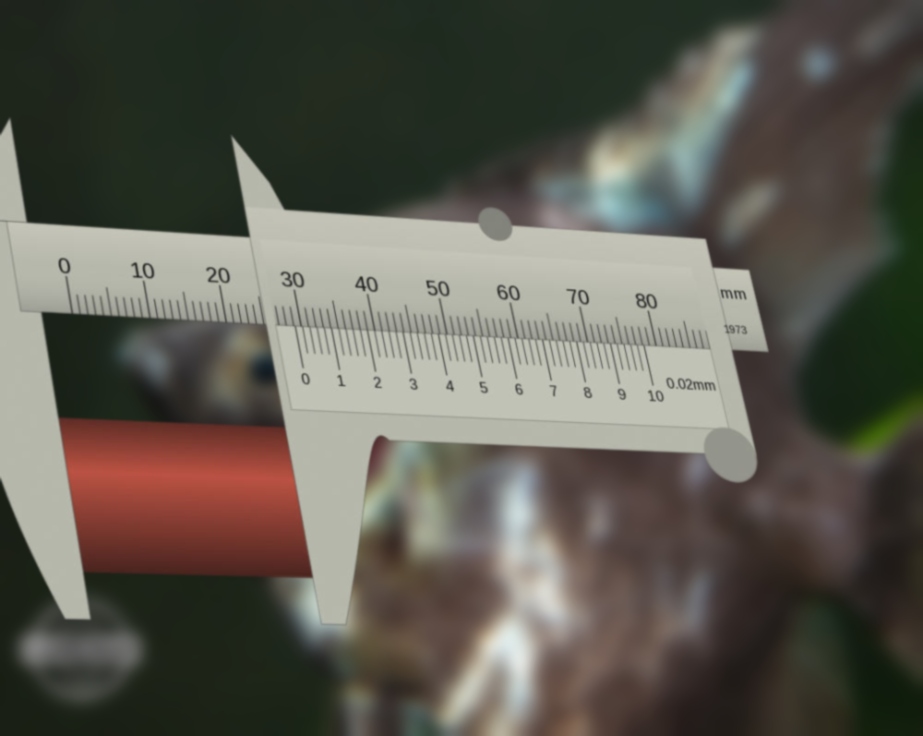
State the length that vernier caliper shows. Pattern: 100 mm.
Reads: 29.2 mm
